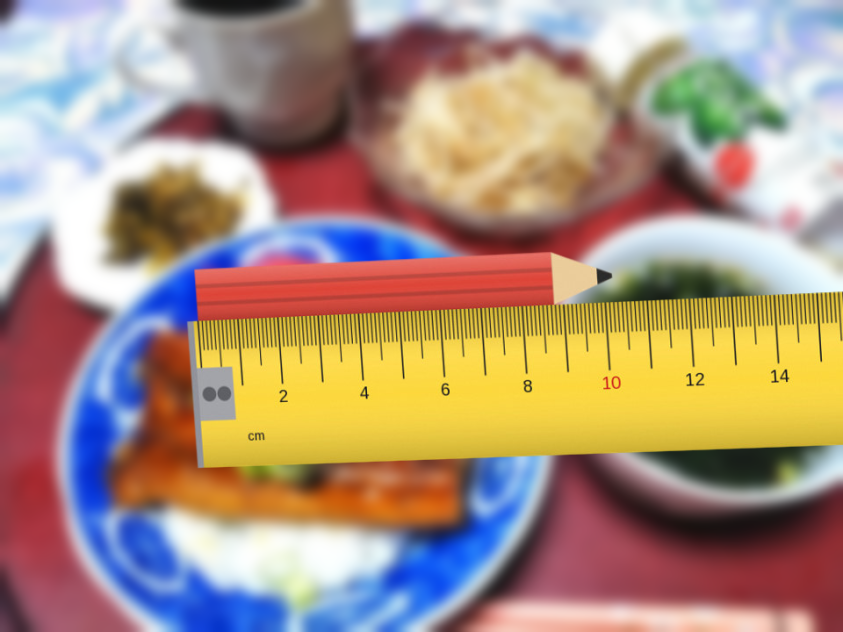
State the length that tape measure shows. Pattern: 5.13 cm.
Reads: 10.2 cm
